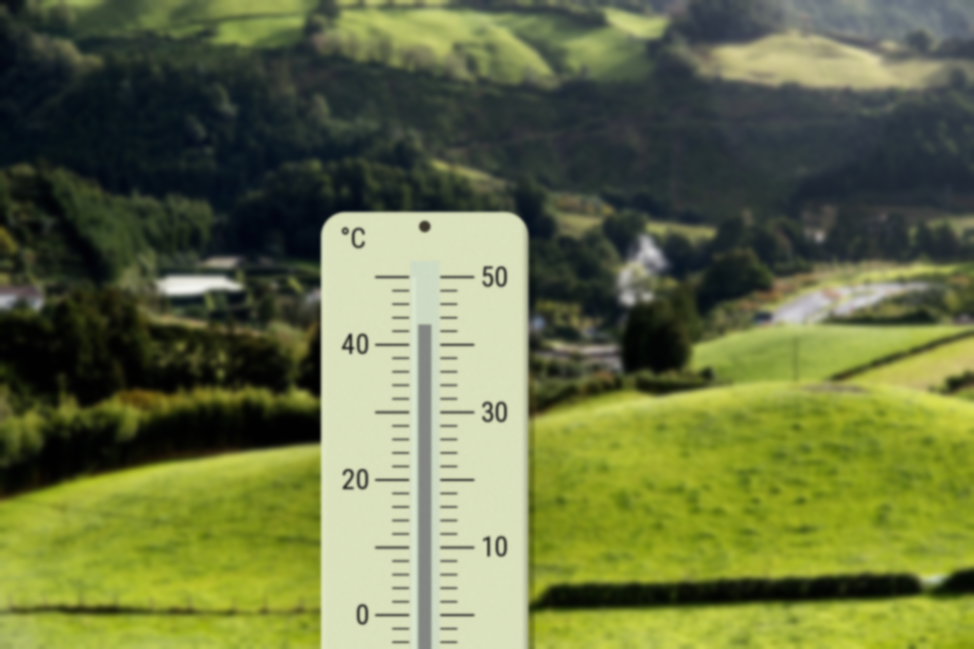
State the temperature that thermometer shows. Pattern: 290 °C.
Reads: 43 °C
